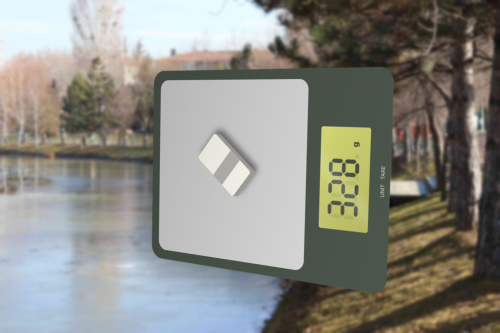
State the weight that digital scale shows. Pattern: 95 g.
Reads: 328 g
